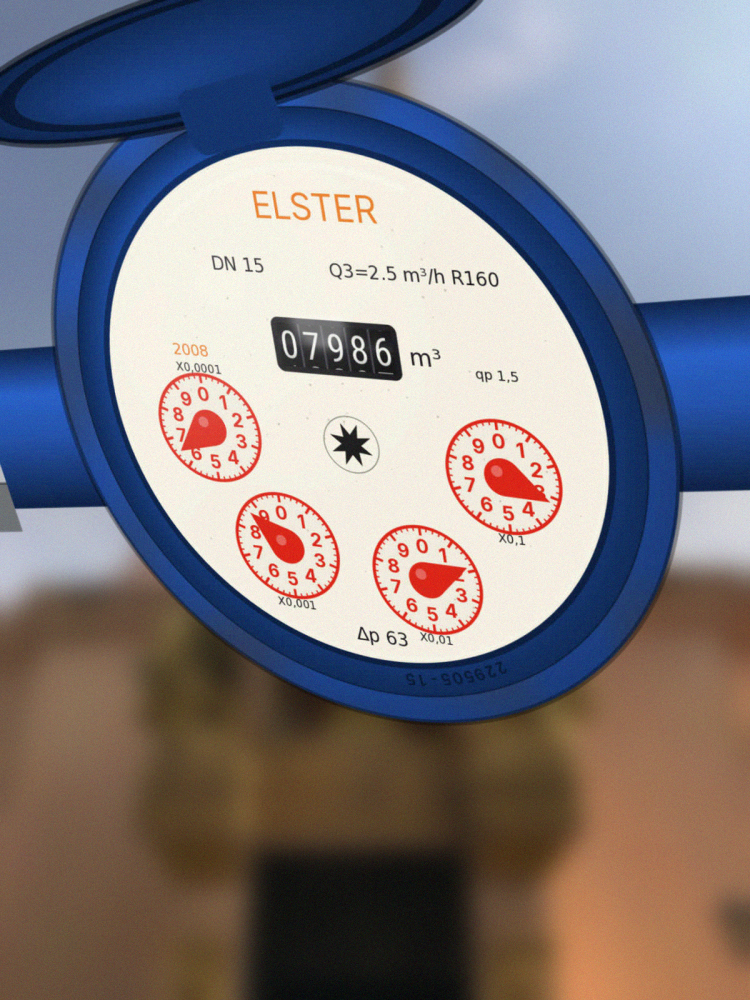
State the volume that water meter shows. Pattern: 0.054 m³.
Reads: 7986.3186 m³
